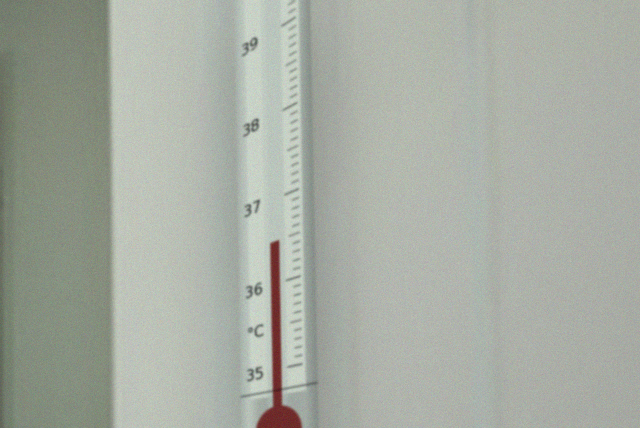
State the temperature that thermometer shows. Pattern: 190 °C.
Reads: 36.5 °C
